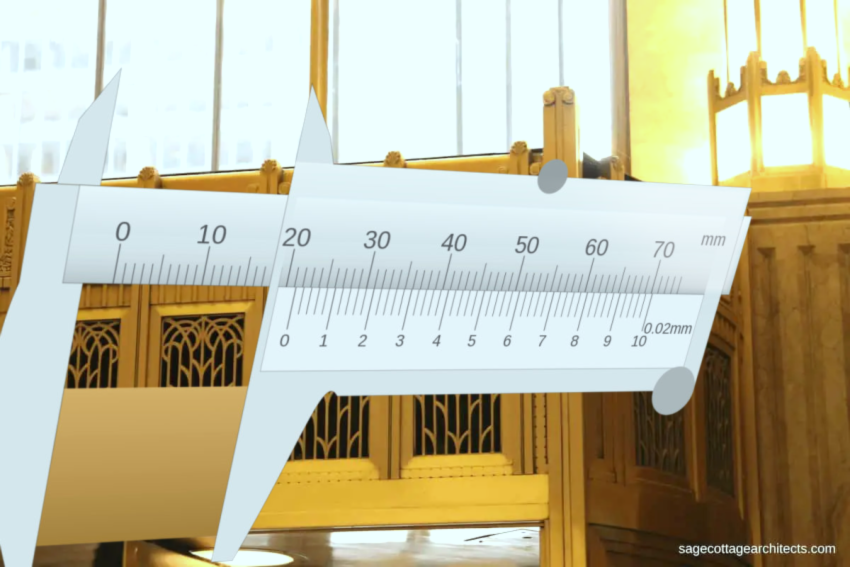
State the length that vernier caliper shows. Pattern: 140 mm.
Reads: 21.2 mm
